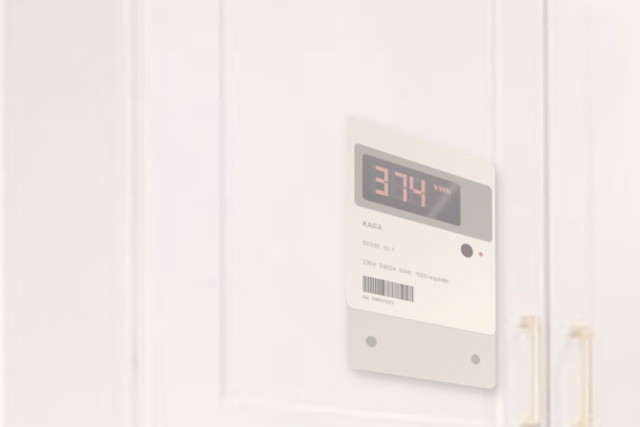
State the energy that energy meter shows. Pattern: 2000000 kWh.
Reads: 374 kWh
